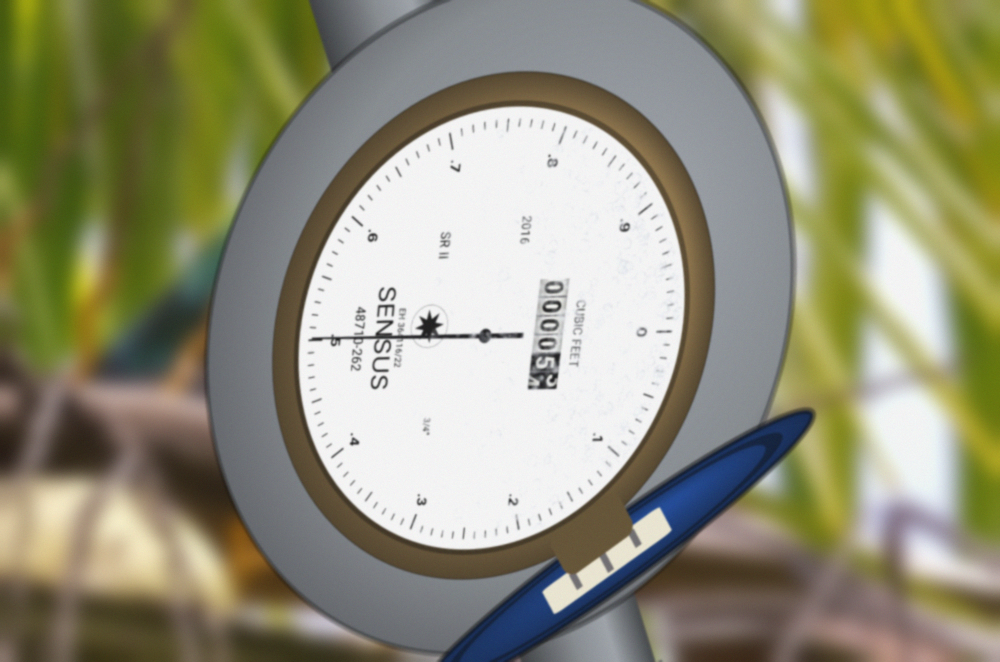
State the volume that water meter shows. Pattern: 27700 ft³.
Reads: 53.50 ft³
